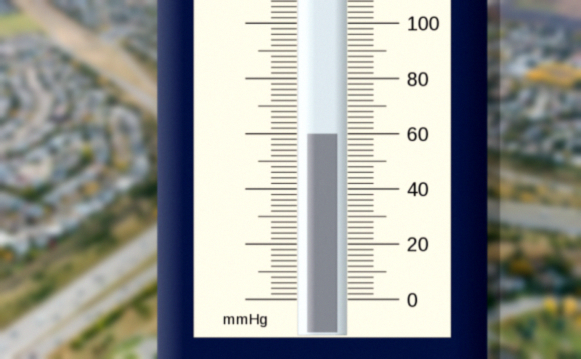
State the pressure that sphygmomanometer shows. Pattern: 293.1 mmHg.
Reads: 60 mmHg
